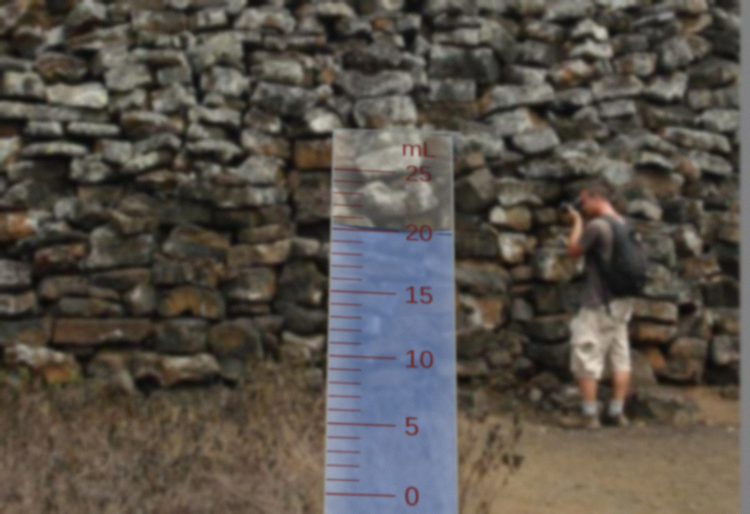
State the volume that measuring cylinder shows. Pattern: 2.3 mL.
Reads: 20 mL
